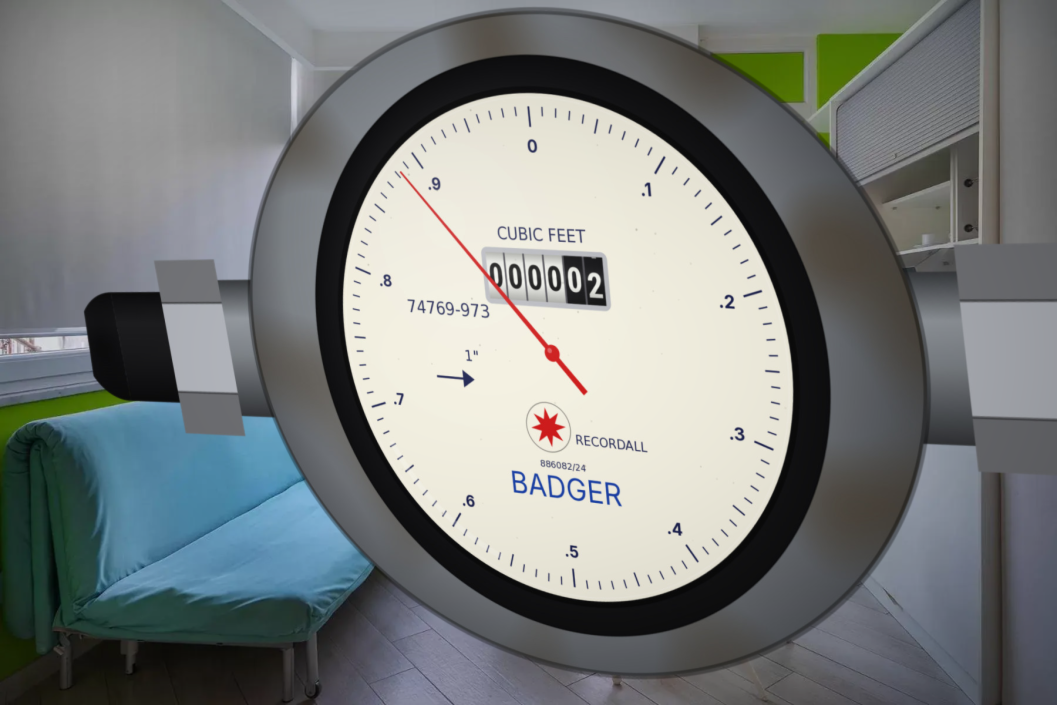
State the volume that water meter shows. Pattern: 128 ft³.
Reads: 1.88 ft³
